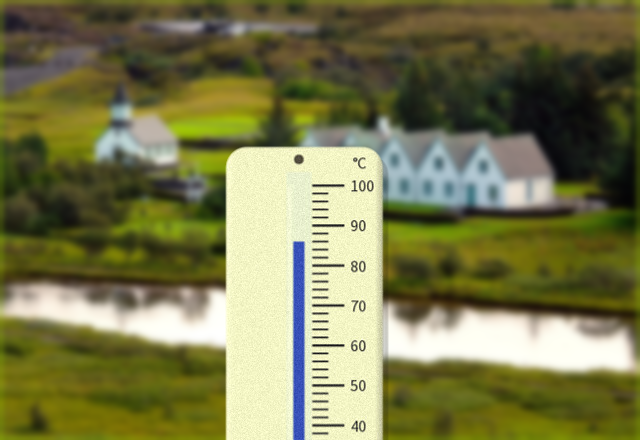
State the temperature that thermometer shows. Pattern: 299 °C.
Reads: 86 °C
